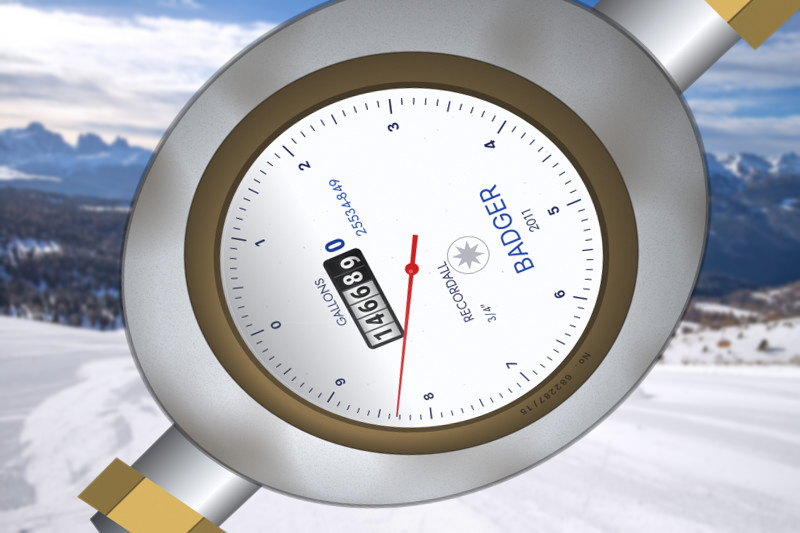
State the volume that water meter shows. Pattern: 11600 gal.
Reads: 1466888.3 gal
